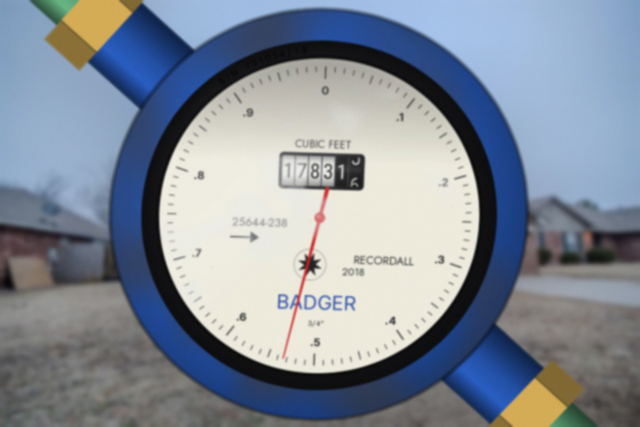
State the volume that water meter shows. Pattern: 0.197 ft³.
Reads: 178315.53 ft³
